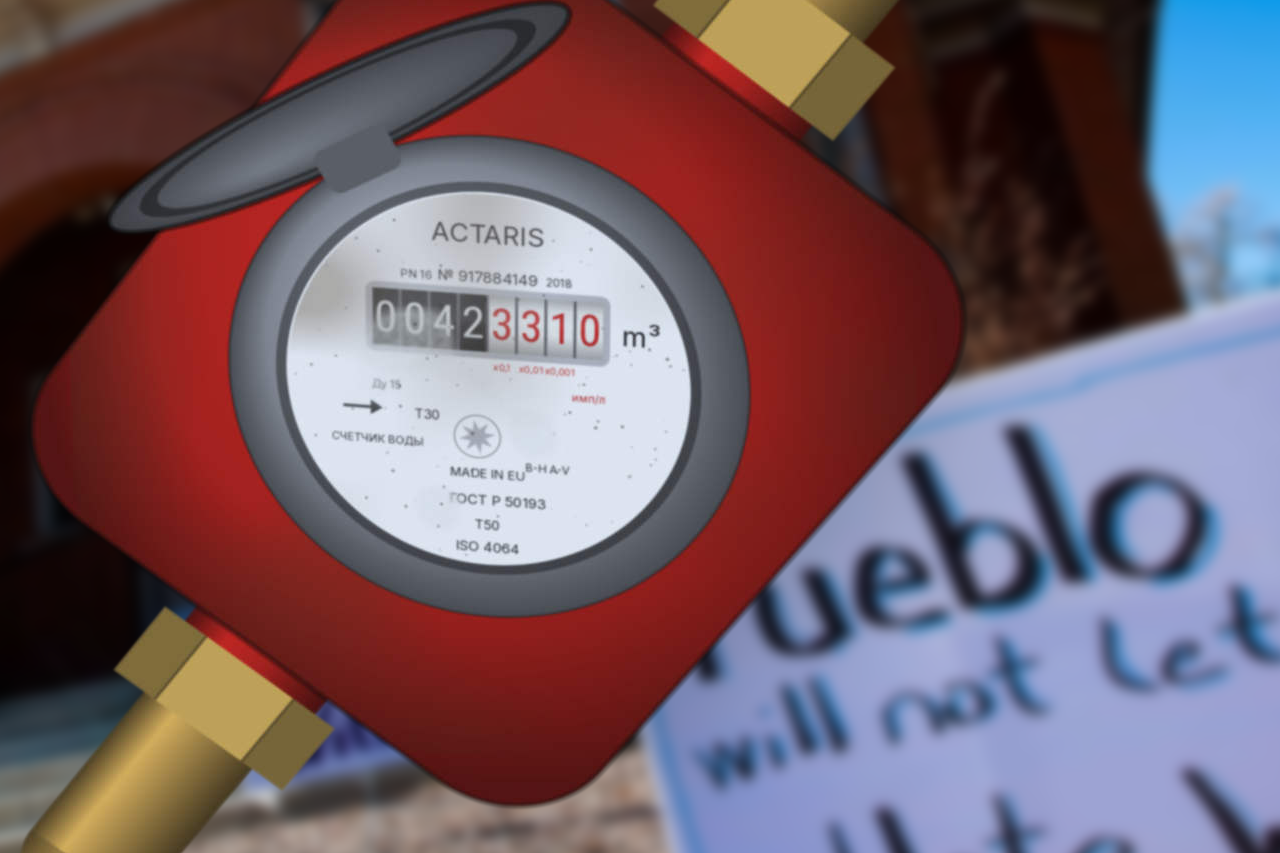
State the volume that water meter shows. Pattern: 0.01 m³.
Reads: 42.3310 m³
